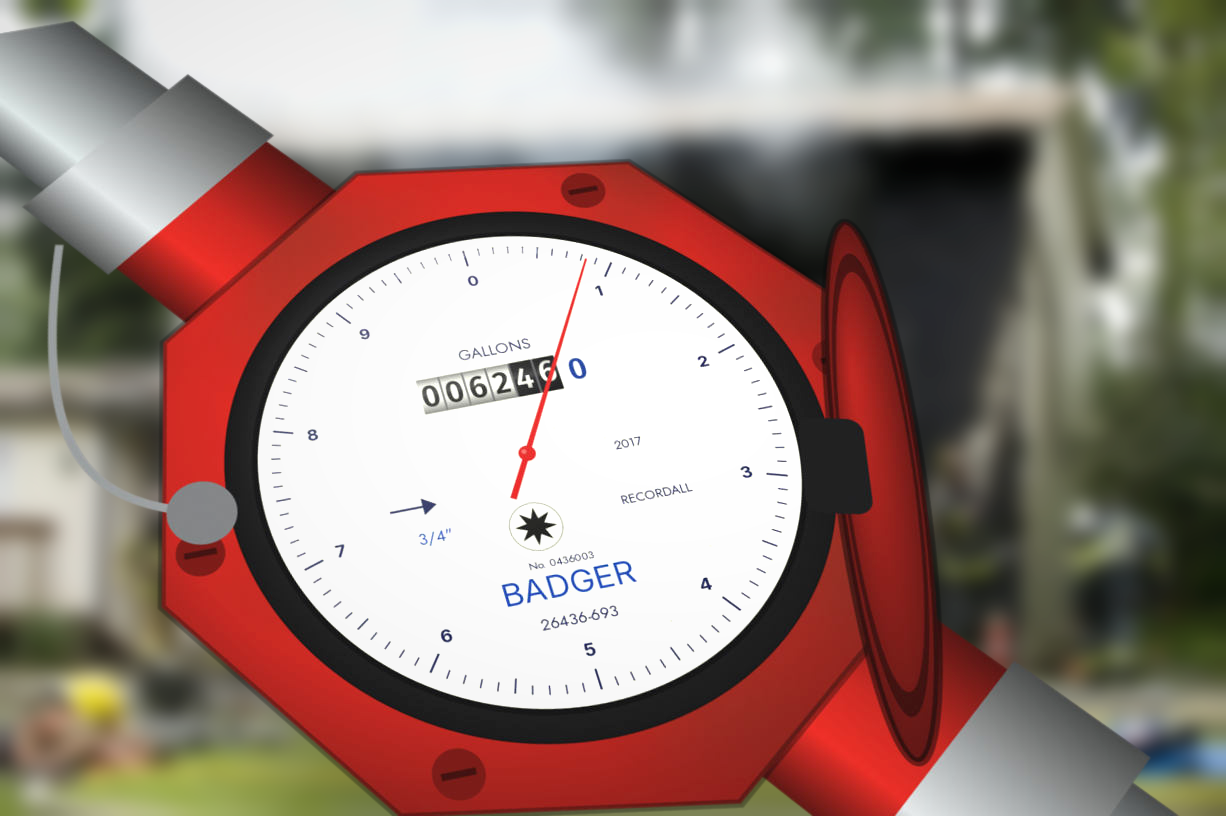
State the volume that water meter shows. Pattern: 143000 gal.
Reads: 62460.8 gal
